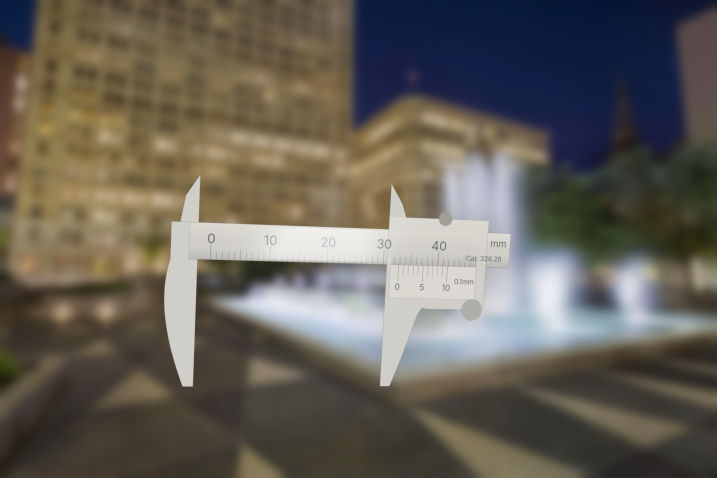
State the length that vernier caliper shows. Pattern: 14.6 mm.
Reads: 32.8 mm
